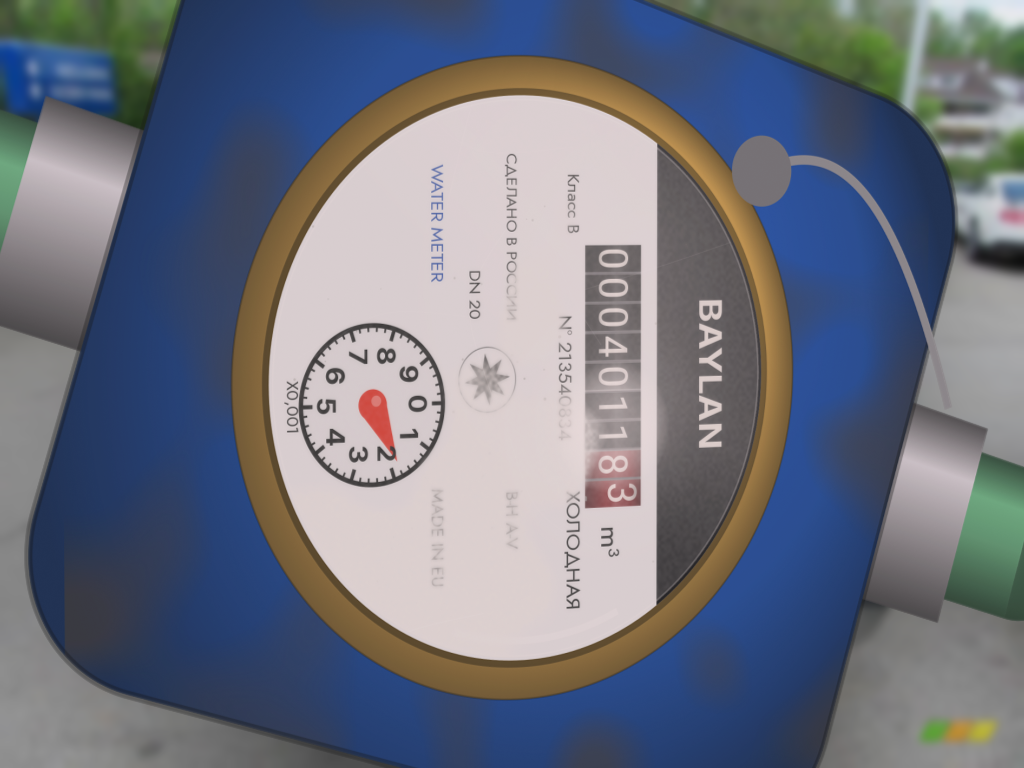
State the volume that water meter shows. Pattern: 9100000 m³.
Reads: 4011.831 m³
